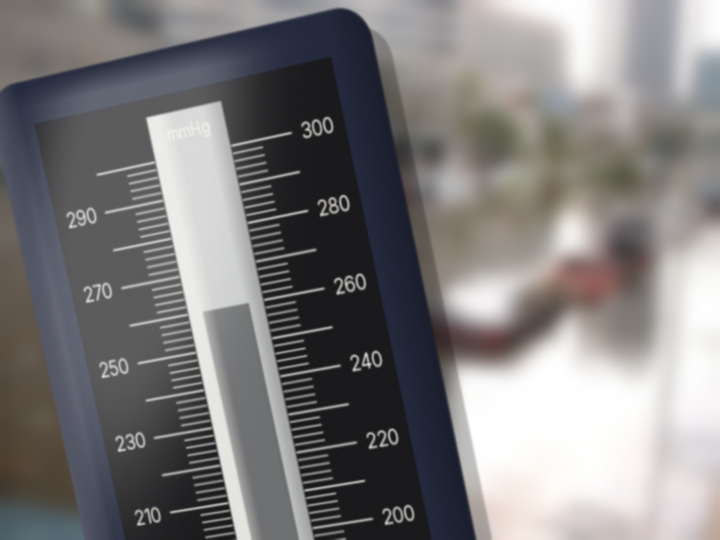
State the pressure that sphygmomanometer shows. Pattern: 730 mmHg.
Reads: 260 mmHg
